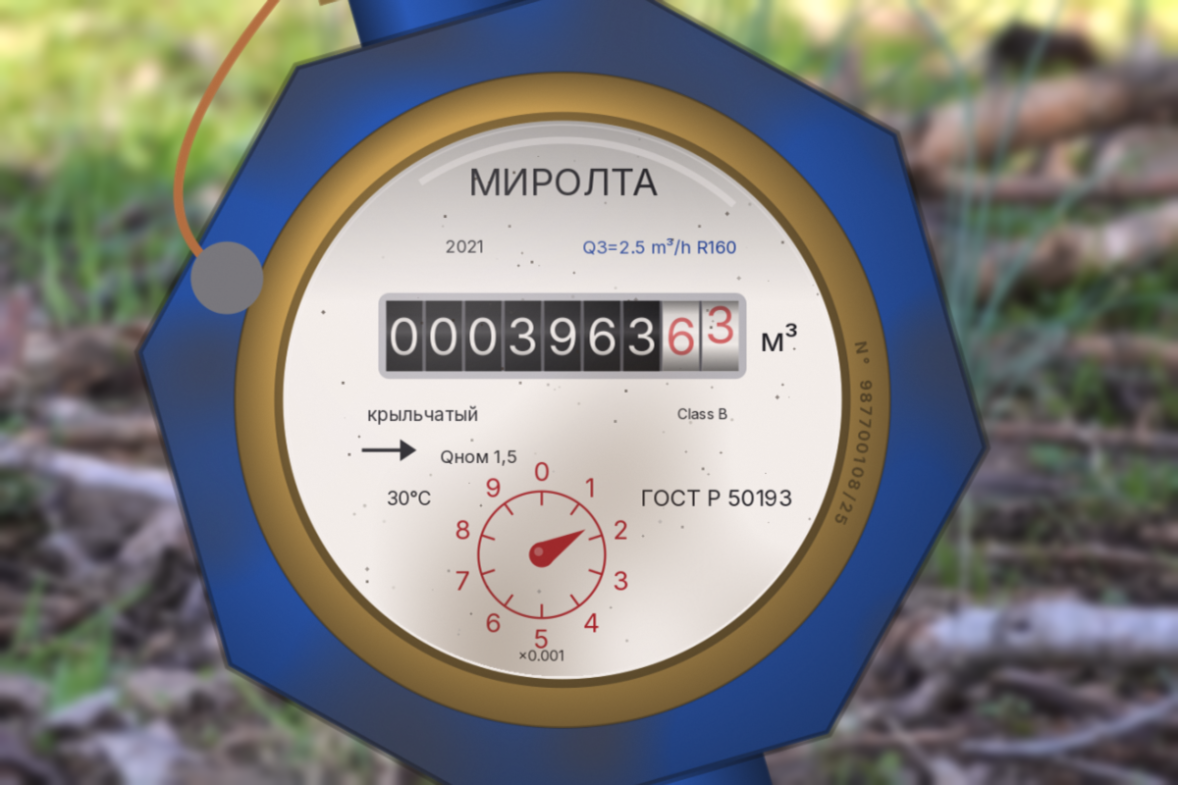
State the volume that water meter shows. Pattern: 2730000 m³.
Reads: 3963.631 m³
